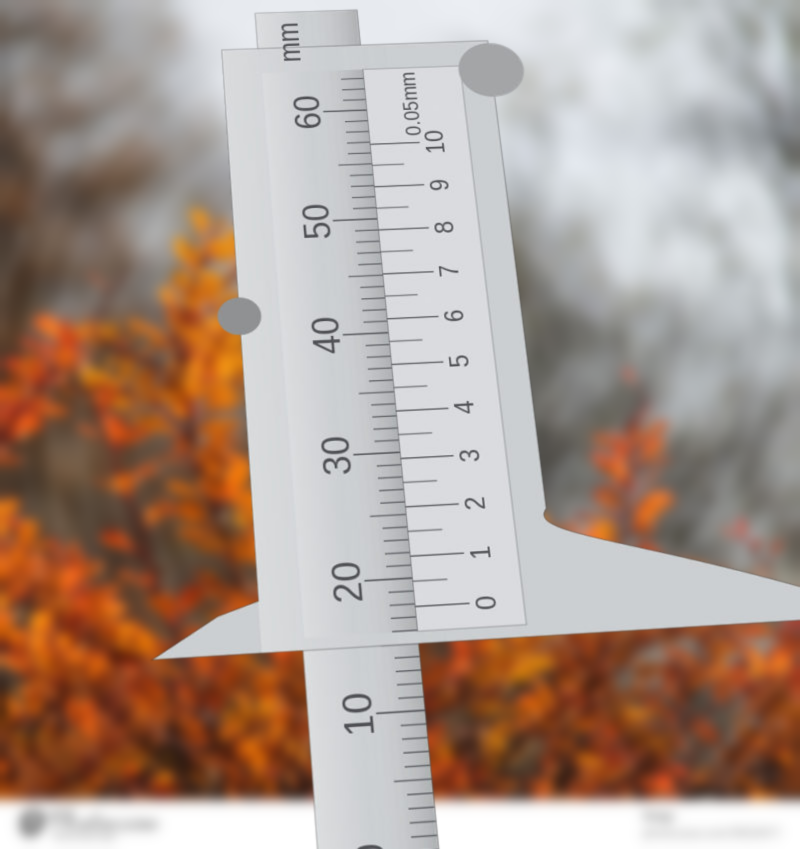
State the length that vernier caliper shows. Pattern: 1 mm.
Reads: 17.8 mm
